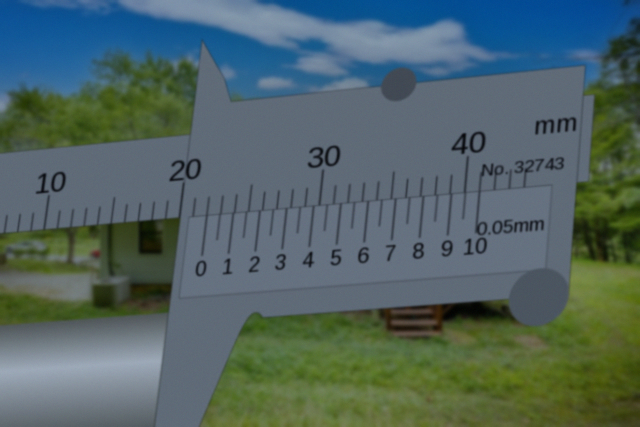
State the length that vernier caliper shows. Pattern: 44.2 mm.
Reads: 22.0 mm
